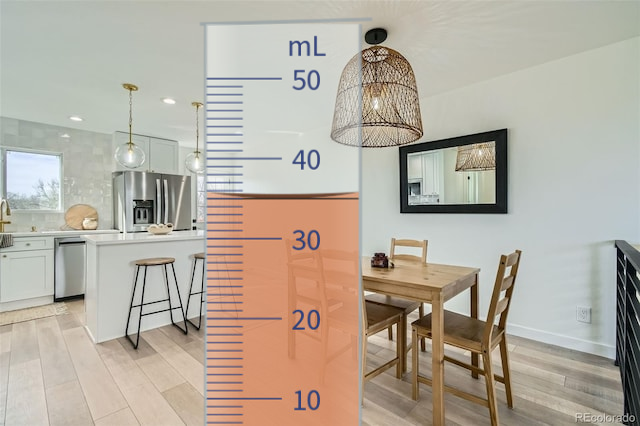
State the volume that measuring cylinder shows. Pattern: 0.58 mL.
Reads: 35 mL
